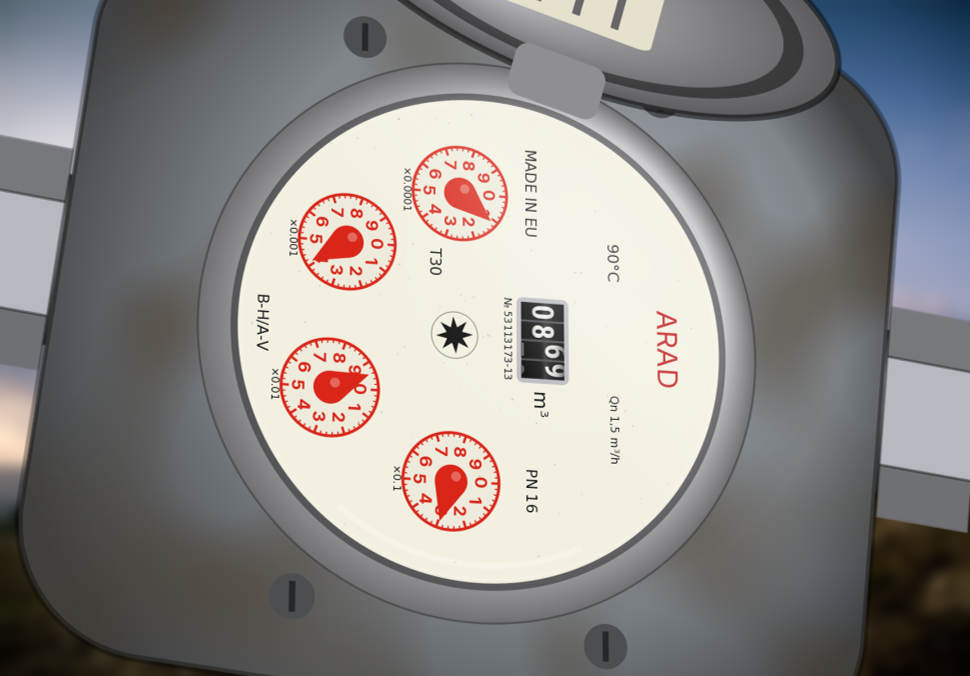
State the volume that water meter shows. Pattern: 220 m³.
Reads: 869.2941 m³
